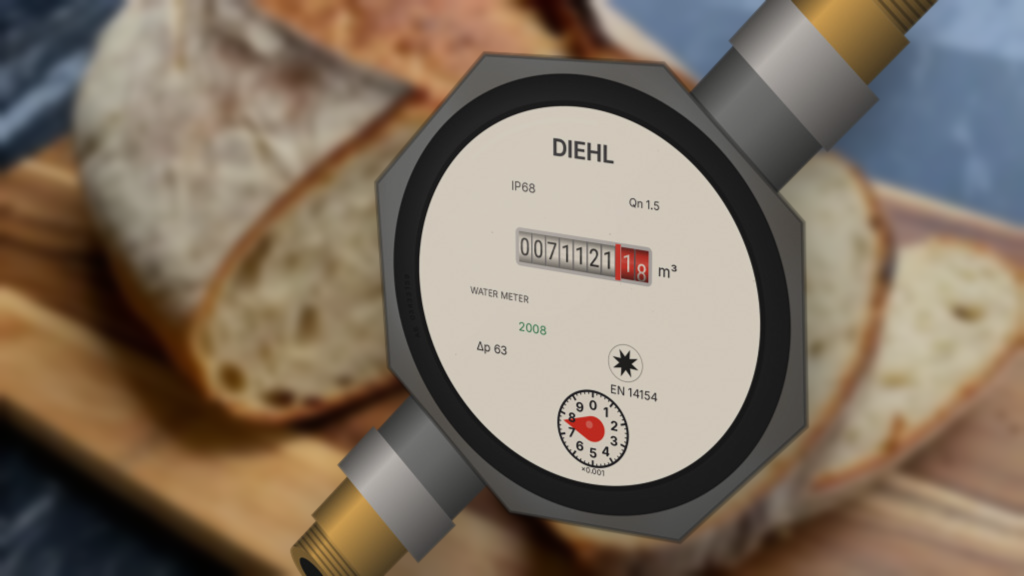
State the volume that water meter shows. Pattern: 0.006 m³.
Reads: 71121.177 m³
